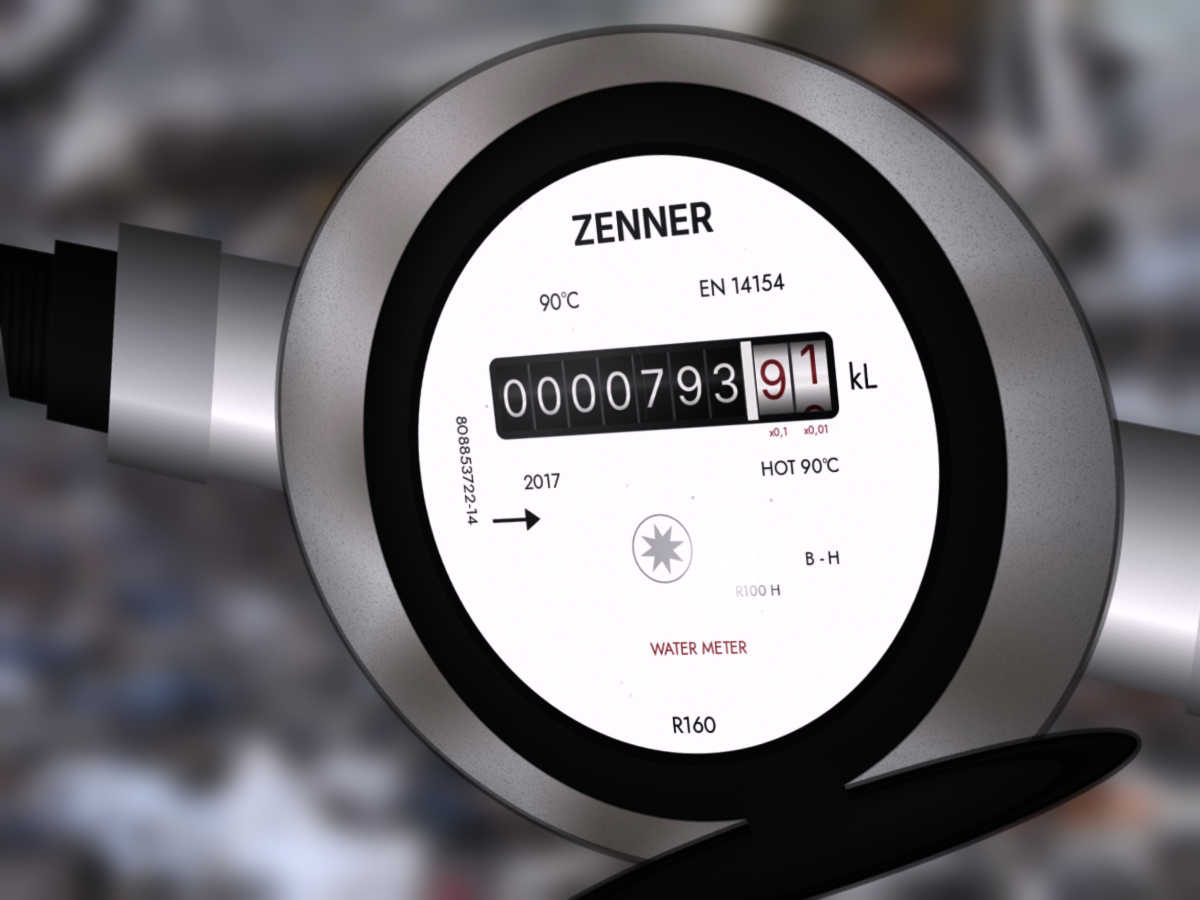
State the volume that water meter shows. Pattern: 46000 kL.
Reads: 793.91 kL
